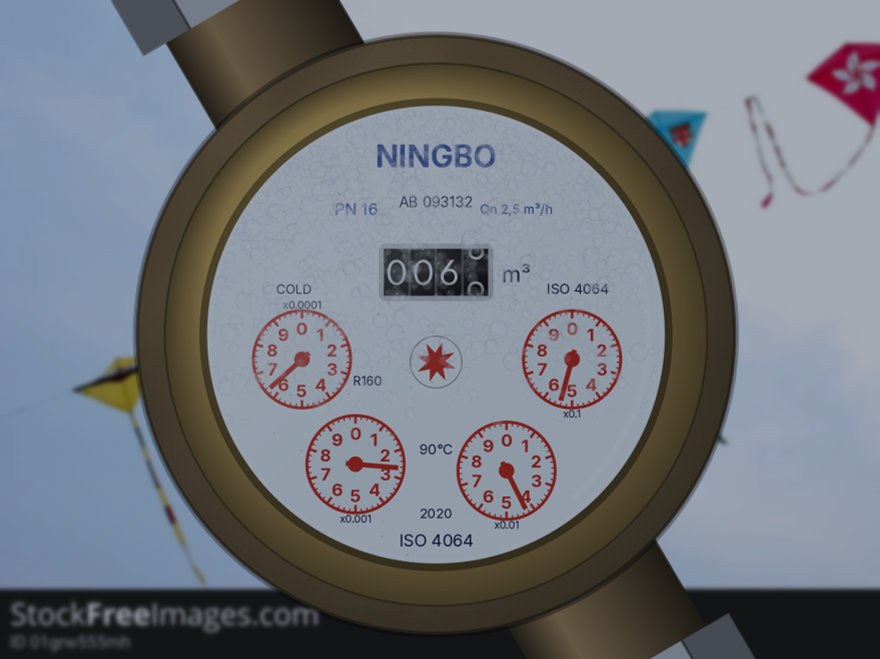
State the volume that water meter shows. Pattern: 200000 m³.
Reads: 68.5426 m³
